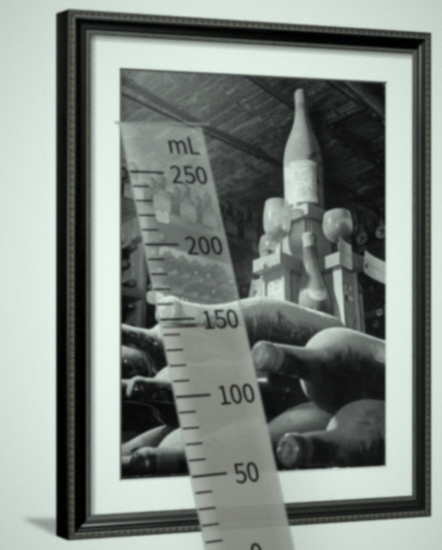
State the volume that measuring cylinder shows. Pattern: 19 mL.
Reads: 145 mL
